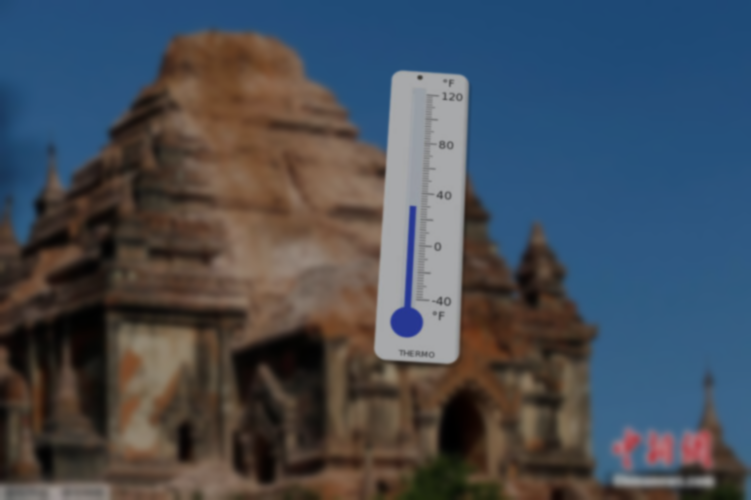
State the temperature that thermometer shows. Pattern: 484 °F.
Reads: 30 °F
